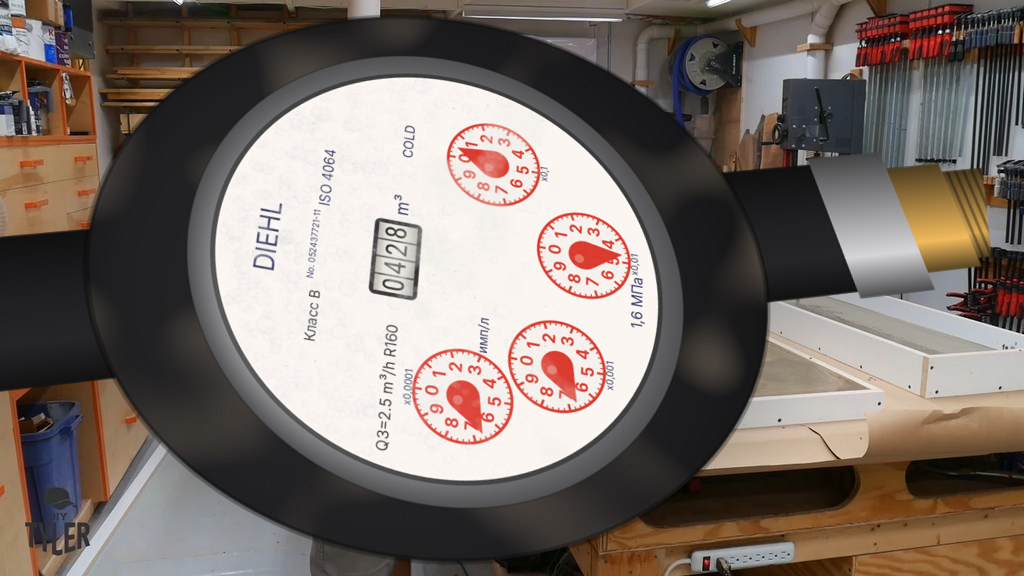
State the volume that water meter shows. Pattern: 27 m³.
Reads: 428.0466 m³
